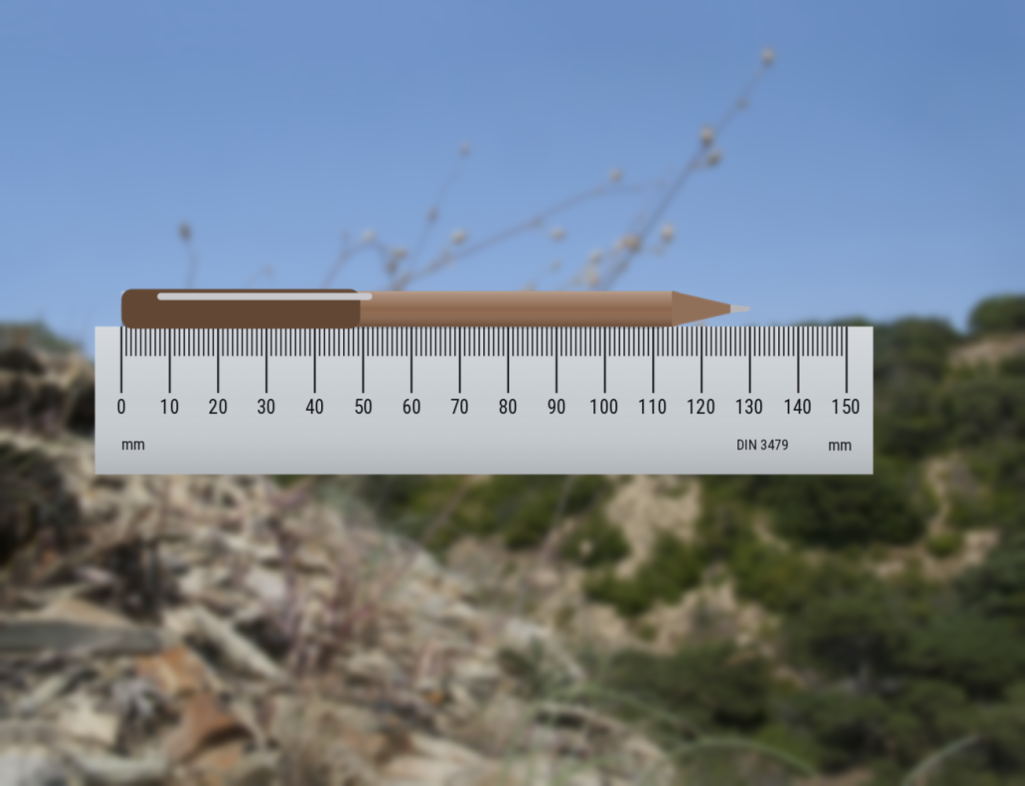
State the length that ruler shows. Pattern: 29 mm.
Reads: 130 mm
